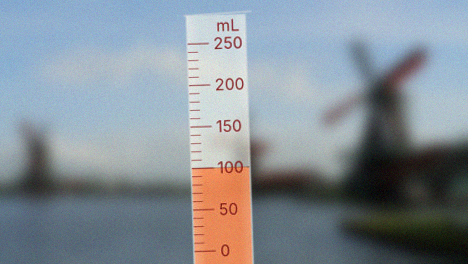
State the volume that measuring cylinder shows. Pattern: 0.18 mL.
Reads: 100 mL
